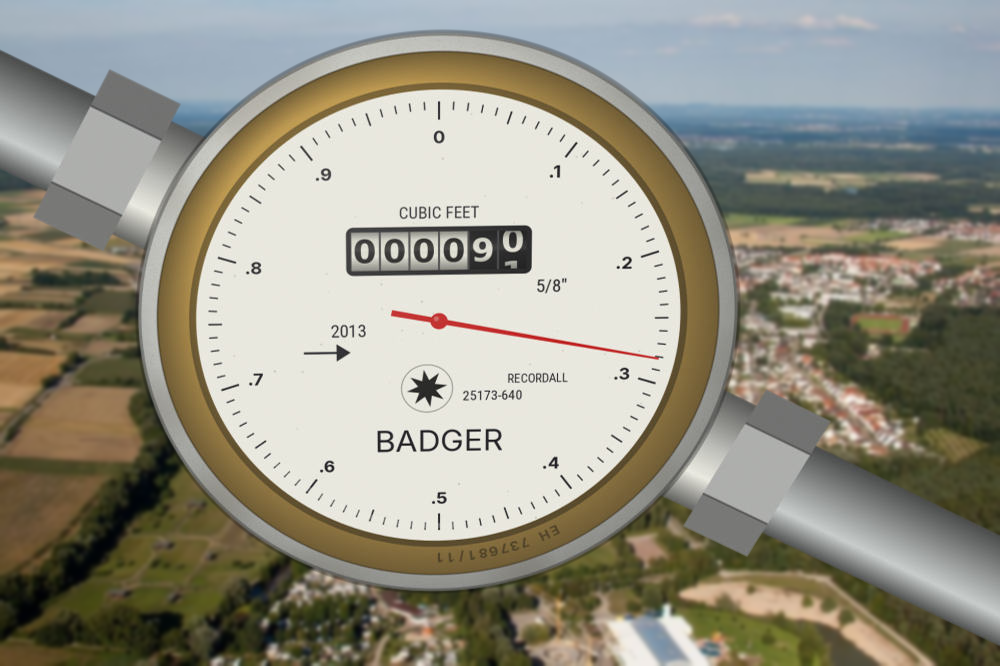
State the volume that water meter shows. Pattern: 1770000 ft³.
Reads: 90.28 ft³
